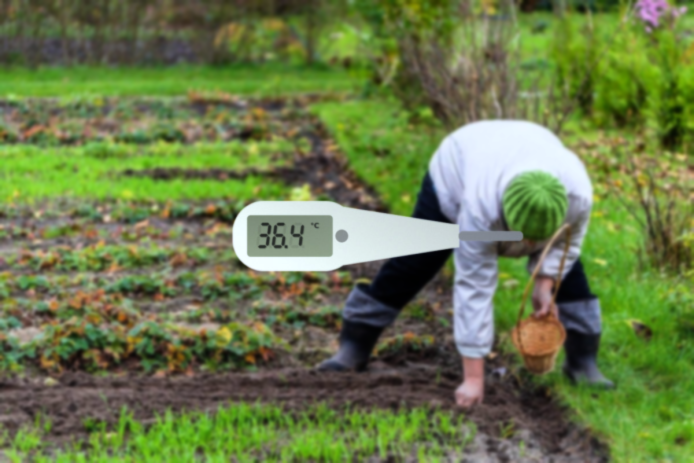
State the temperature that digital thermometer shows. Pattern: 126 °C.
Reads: 36.4 °C
